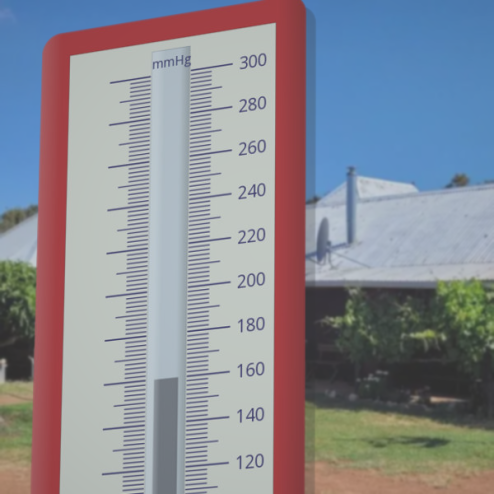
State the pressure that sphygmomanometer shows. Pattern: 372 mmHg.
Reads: 160 mmHg
